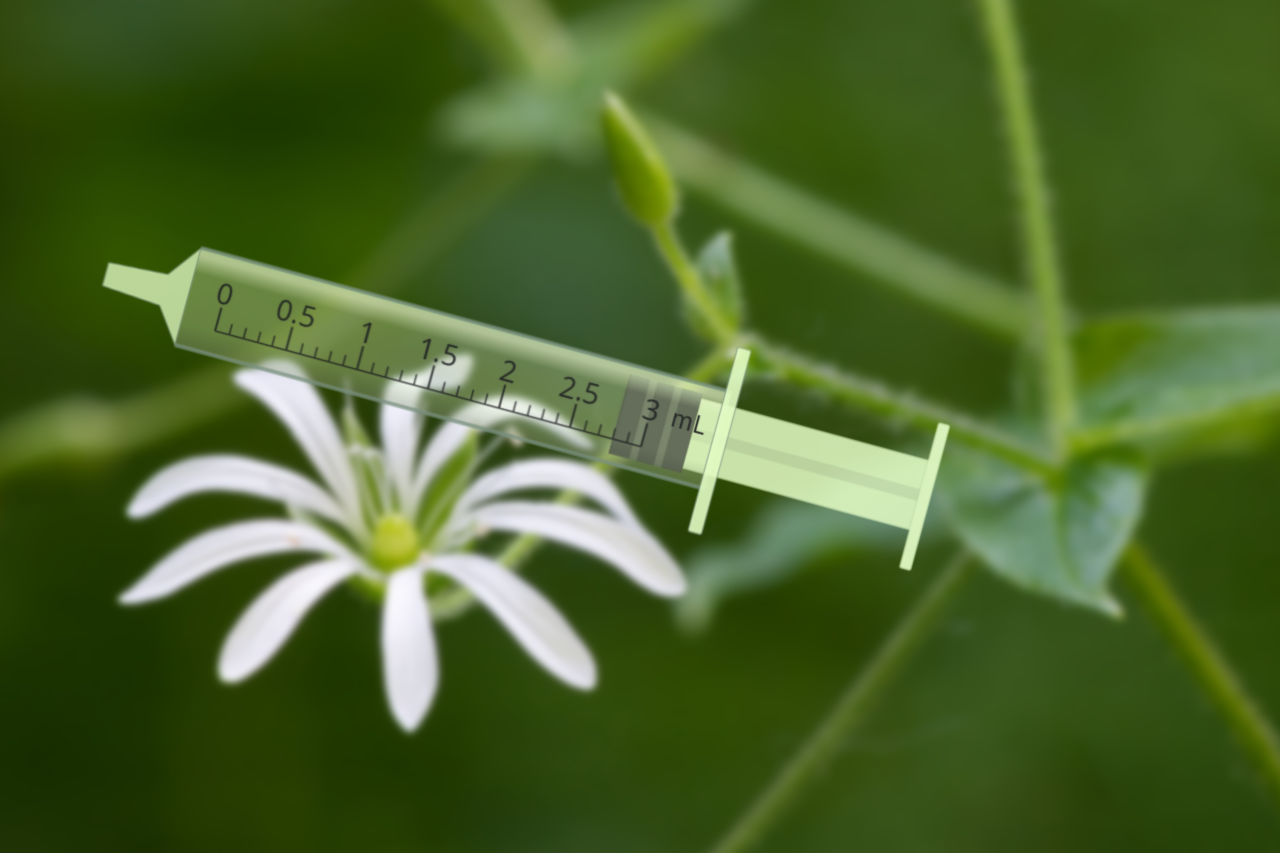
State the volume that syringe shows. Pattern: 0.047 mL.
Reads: 2.8 mL
